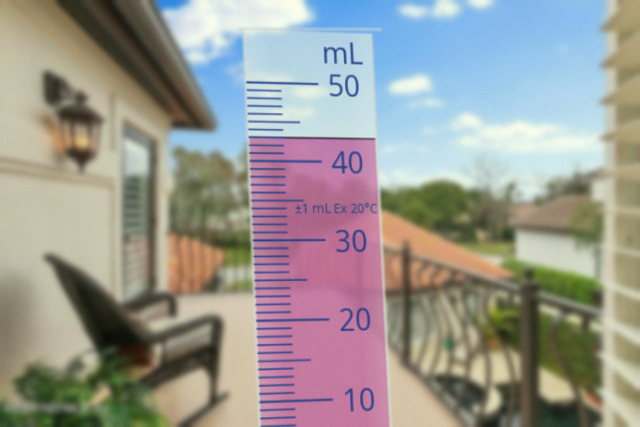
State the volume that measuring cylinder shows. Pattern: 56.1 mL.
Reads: 43 mL
